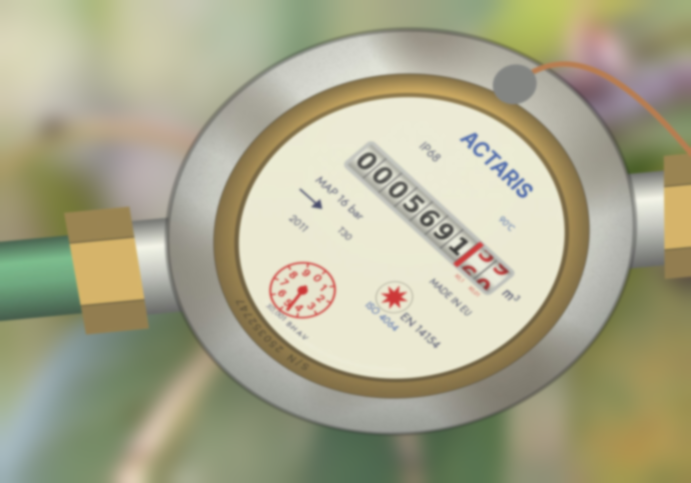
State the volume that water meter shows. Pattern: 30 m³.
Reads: 5691.594 m³
